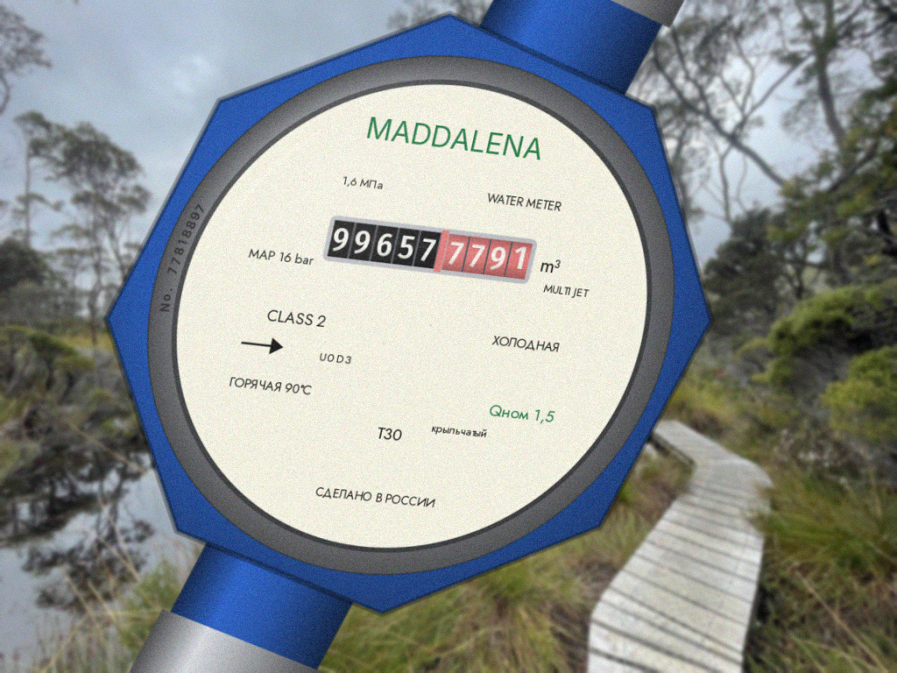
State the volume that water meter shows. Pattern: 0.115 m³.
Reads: 99657.7791 m³
